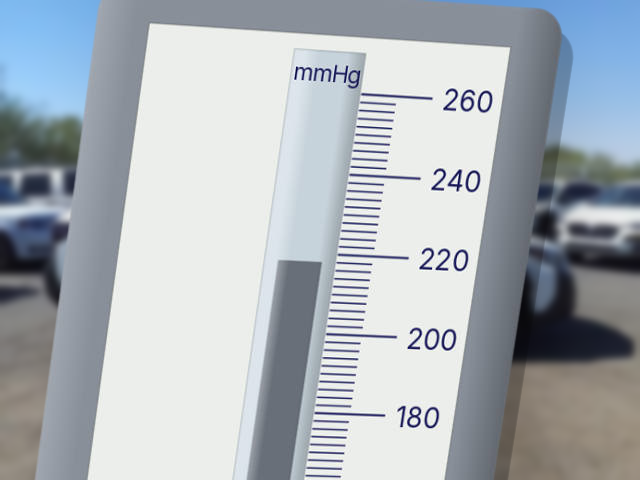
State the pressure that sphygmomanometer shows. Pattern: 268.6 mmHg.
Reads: 218 mmHg
